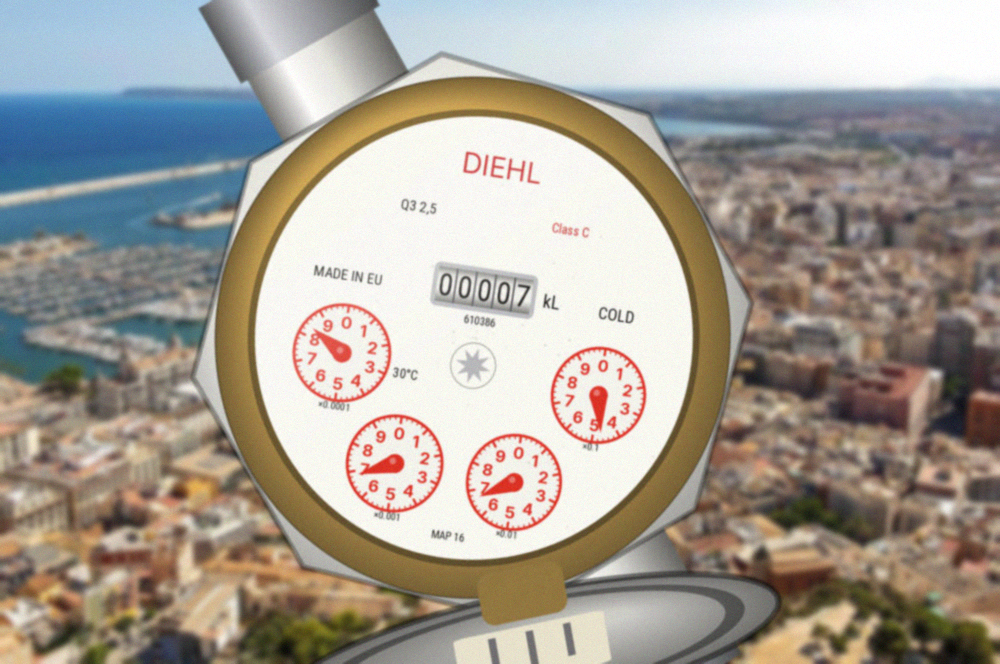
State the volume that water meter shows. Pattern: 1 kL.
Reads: 7.4668 kL
